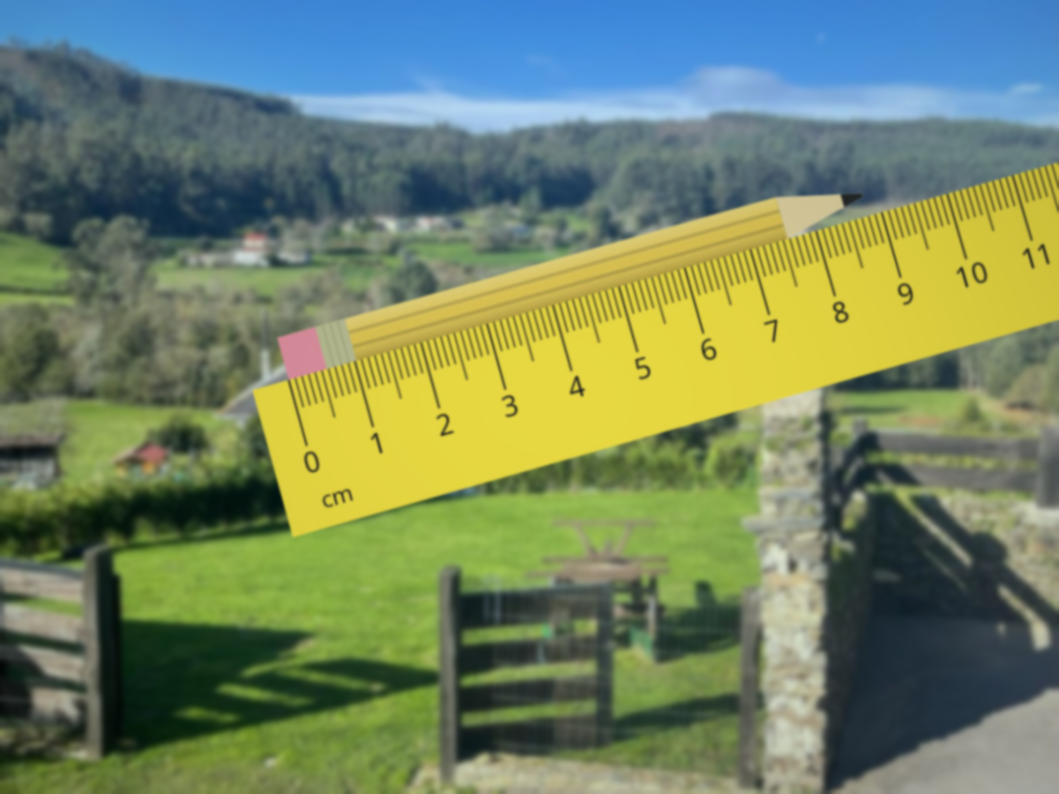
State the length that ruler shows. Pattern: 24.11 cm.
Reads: 8.8 cm
